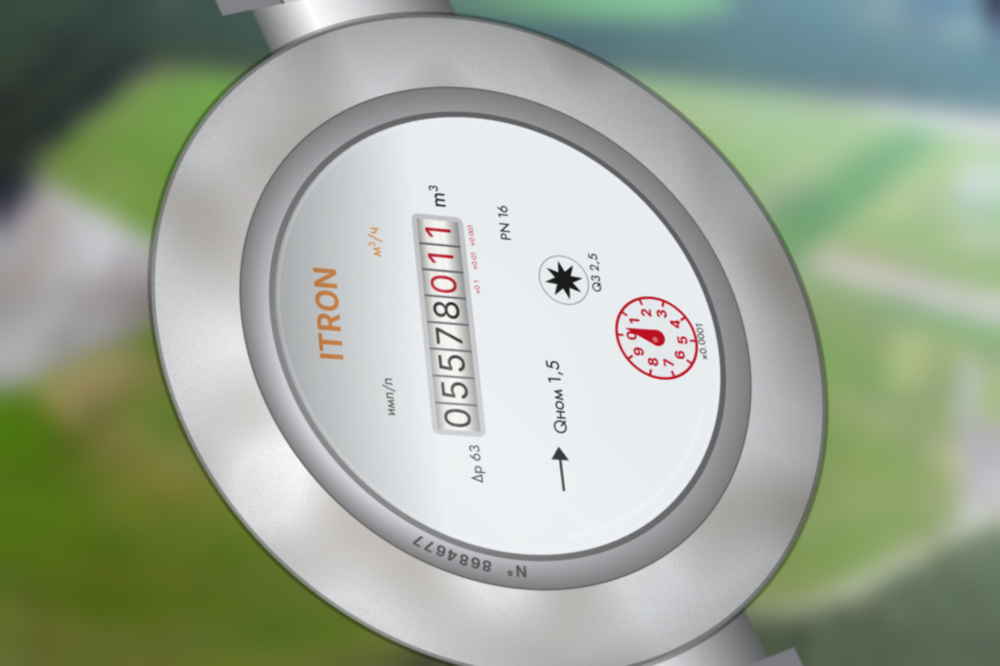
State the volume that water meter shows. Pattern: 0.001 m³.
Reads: 5578.0110 m³
